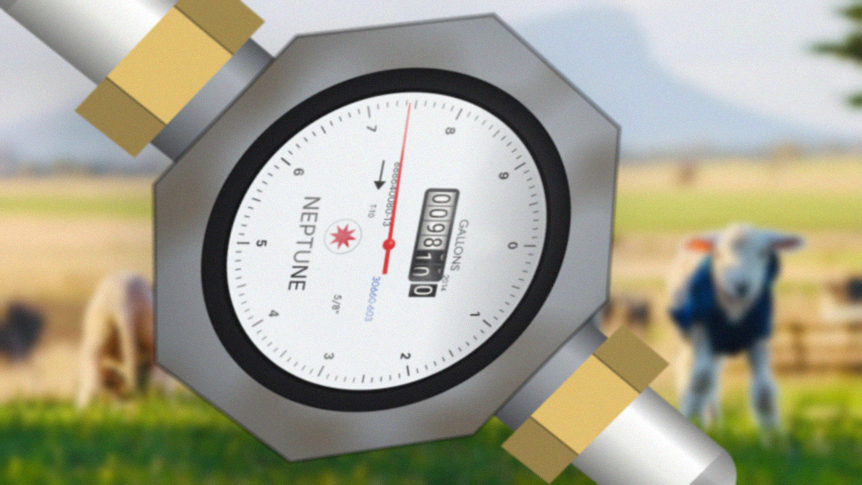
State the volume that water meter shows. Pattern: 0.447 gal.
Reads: 98097.4 gal
